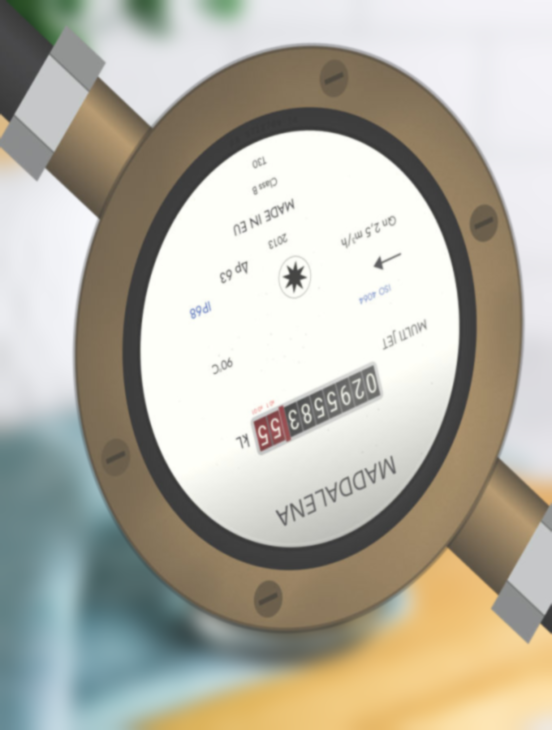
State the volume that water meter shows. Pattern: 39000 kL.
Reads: 295583.55 kL
